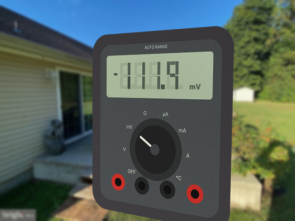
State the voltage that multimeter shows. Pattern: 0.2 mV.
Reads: -111.9 mV
